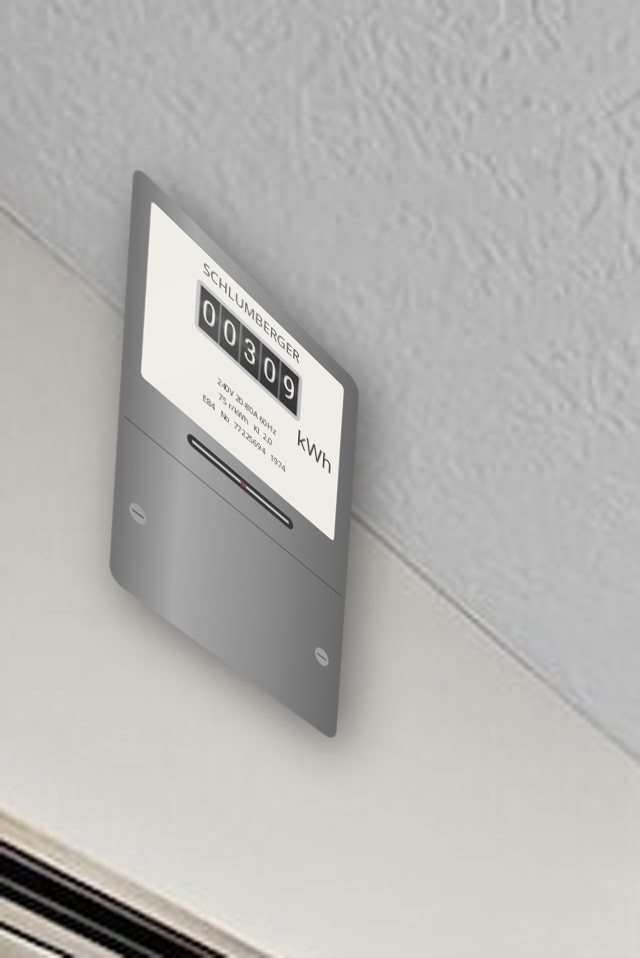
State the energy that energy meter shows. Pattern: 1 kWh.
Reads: 309 kWh
